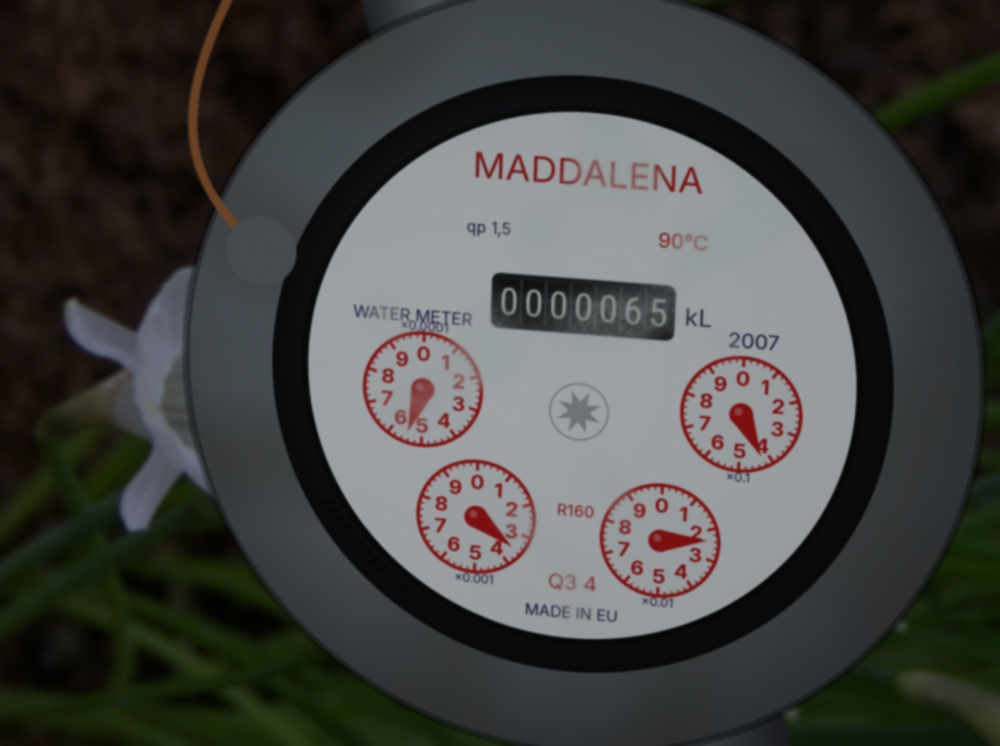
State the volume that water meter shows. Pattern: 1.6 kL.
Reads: 65.4235 kL
